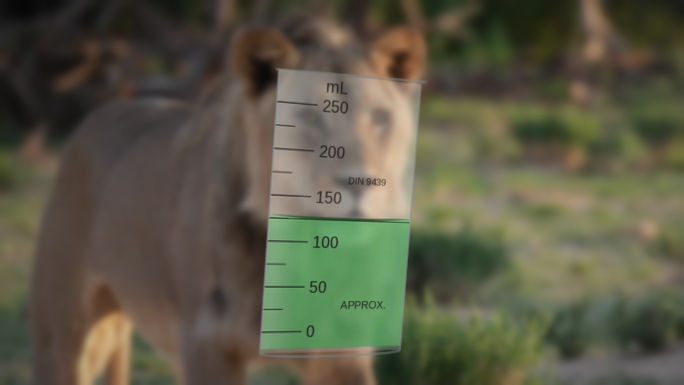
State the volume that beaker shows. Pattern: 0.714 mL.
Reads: 125 mL
